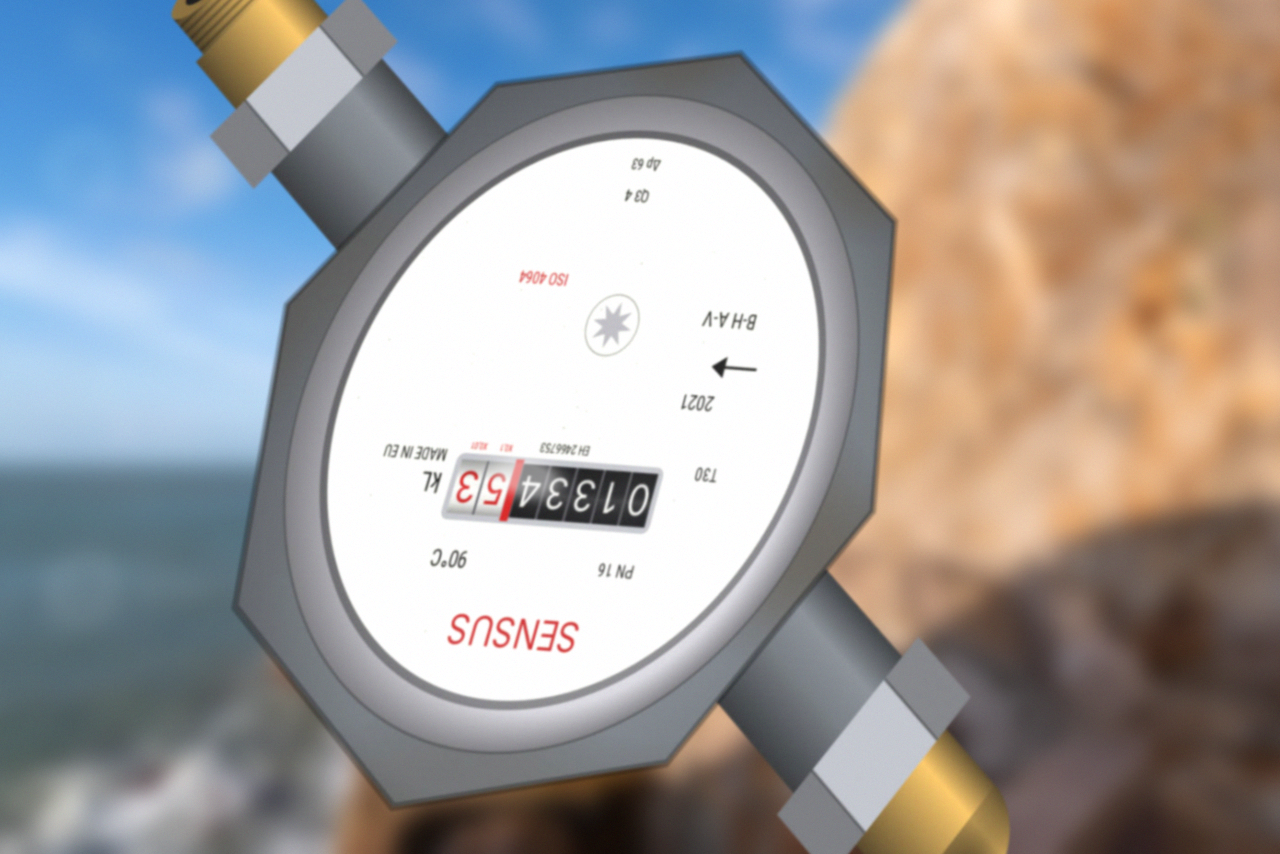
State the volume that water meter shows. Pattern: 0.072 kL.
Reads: 1334.53 kL
